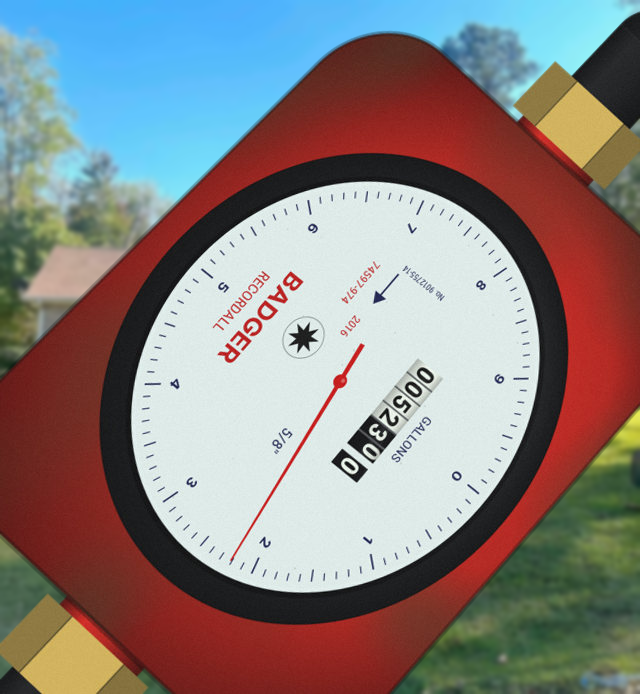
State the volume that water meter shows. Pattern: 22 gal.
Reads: 52302.2 gal
